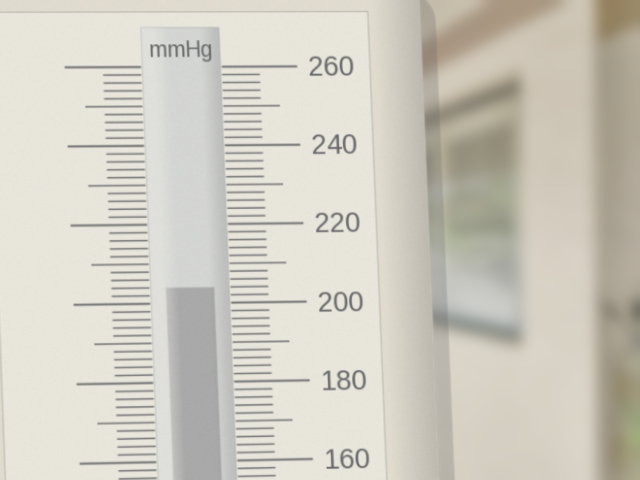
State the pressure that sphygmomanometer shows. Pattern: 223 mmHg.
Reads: 204 mmHg
